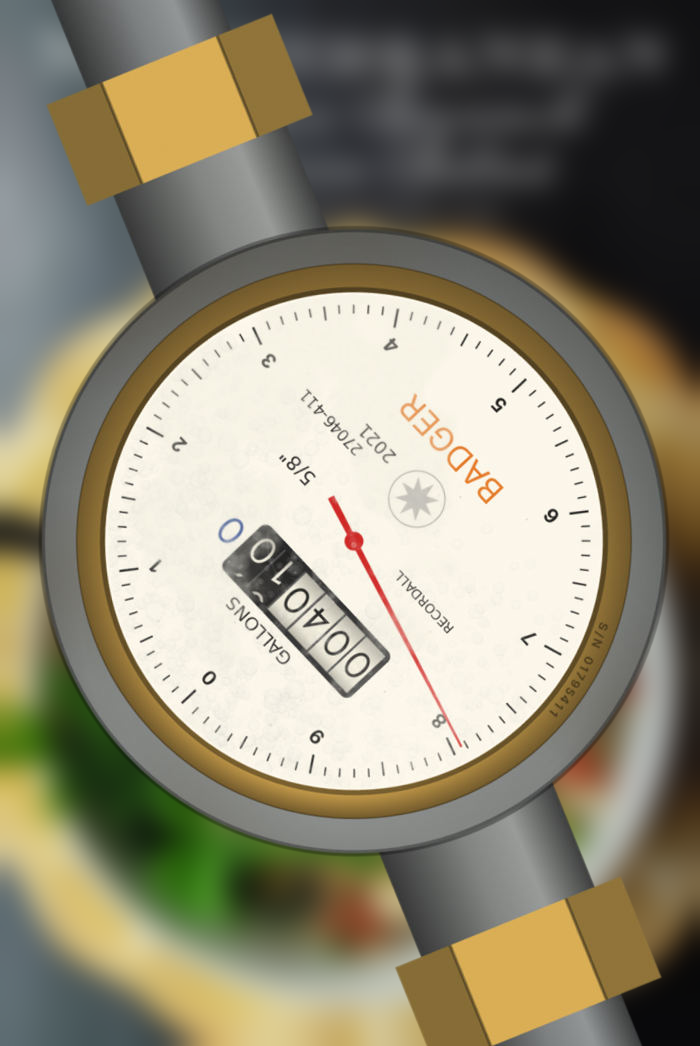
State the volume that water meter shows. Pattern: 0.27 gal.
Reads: 40097.9 gal
